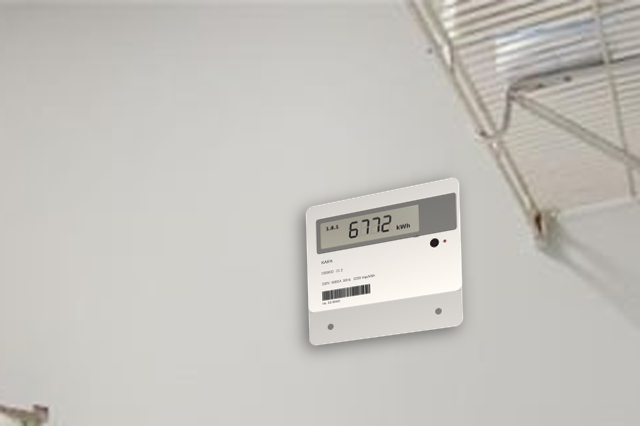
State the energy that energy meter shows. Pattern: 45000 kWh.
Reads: 6772 kWh
